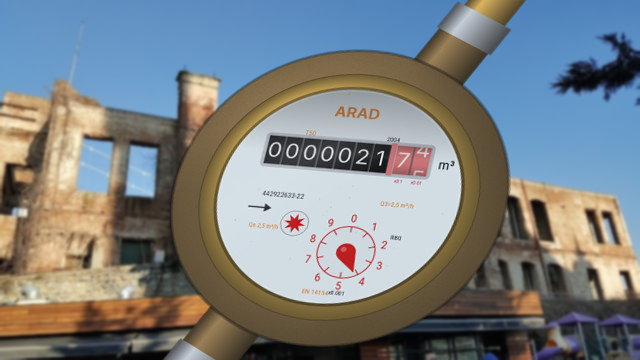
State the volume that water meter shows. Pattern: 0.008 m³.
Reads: 21.744 m³
